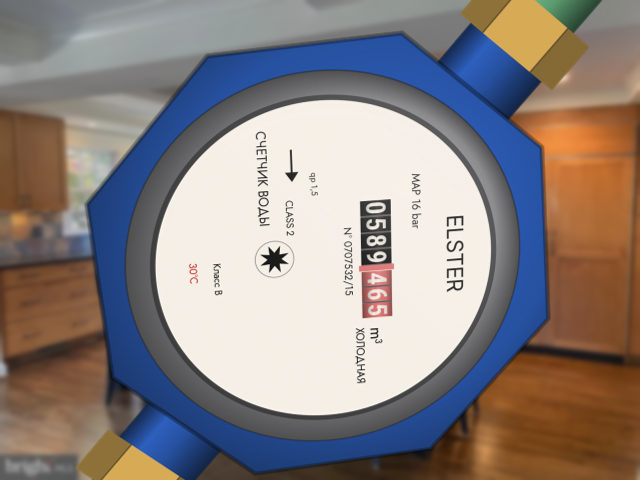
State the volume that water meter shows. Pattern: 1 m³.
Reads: 589.465 m³
